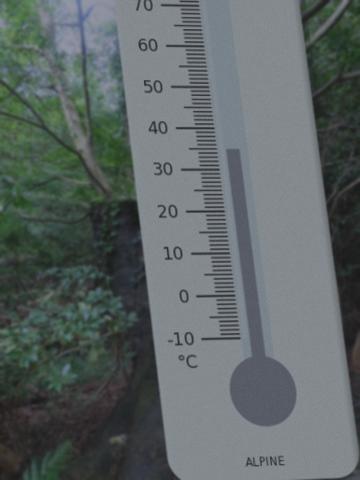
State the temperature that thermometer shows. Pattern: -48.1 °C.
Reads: 35 °C
